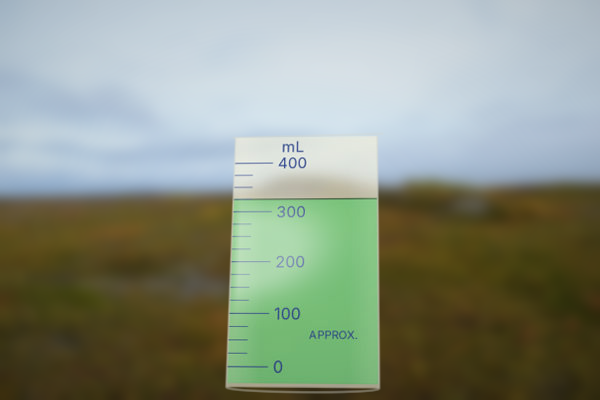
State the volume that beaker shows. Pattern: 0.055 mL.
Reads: 325 mL
